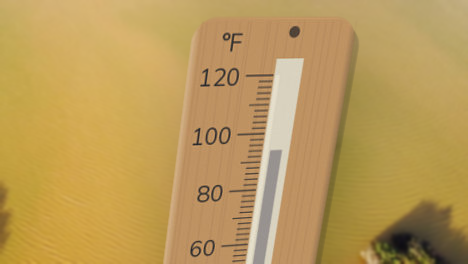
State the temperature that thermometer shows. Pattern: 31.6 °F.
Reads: 94 °F
